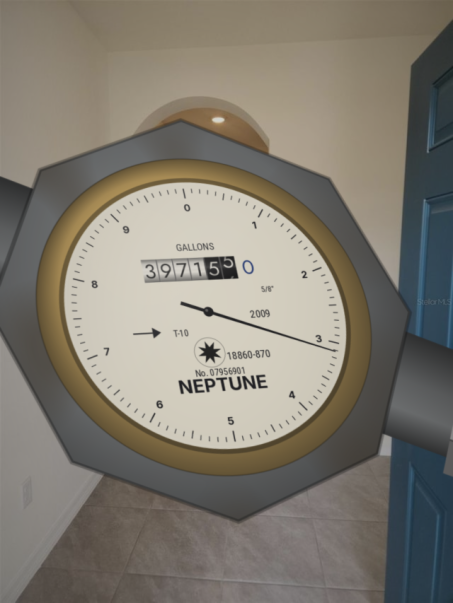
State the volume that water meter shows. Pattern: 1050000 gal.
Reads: 3971553.1 gal
